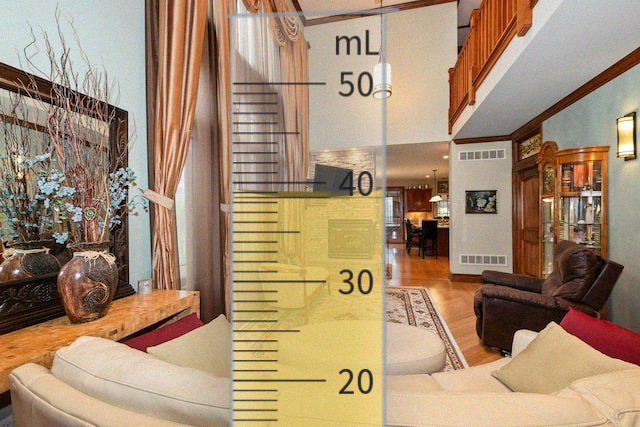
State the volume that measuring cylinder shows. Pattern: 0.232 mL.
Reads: 38.5 mL
